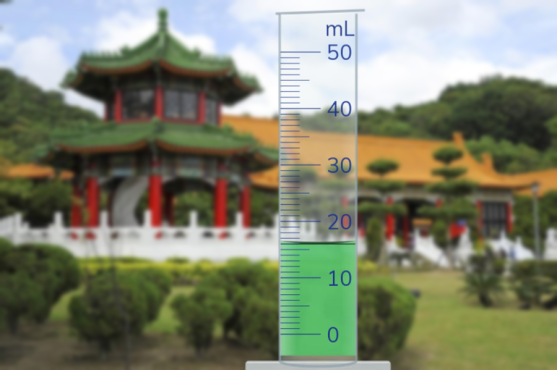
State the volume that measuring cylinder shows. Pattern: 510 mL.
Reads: 16 mL
